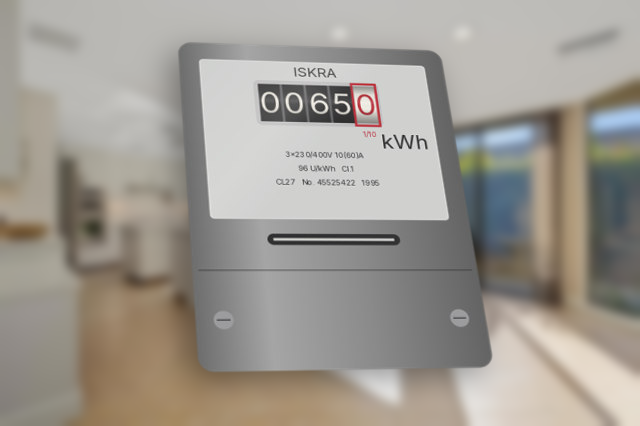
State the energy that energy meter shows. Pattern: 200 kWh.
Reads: 65.0 kWh
